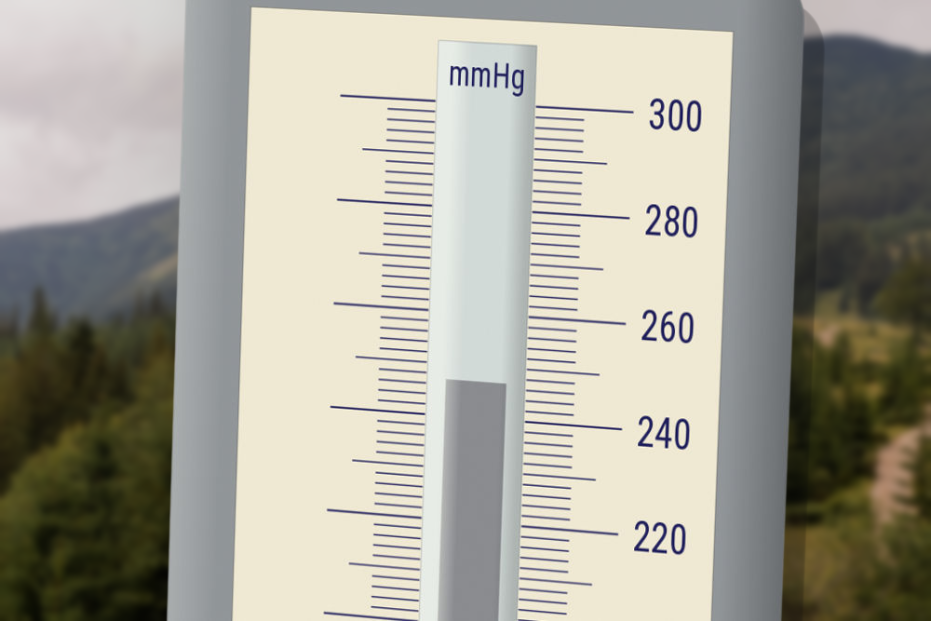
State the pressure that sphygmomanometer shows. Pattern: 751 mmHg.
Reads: 247 mmHg
